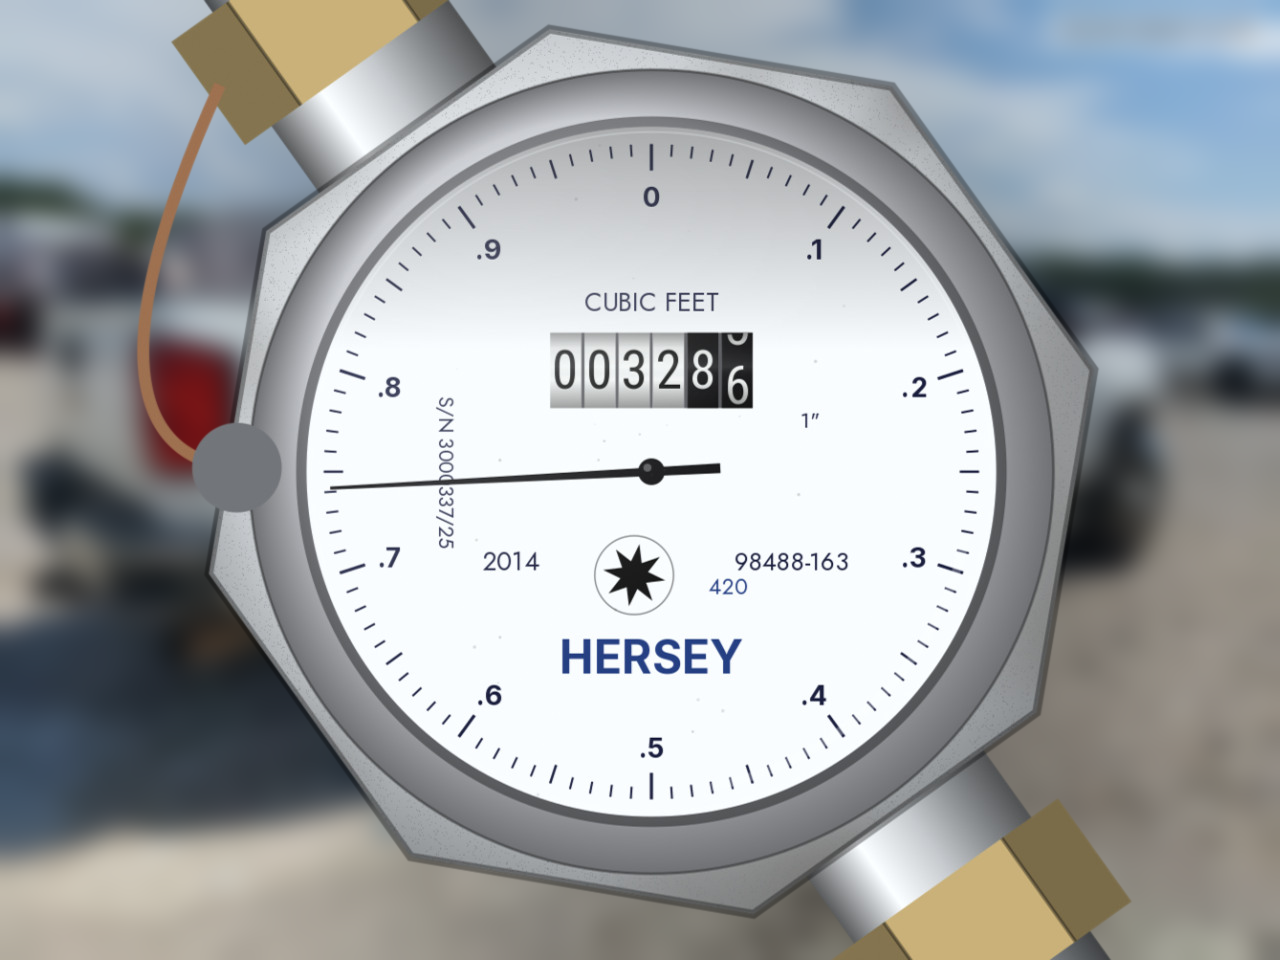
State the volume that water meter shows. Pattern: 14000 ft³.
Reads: 3285.74 ft³
